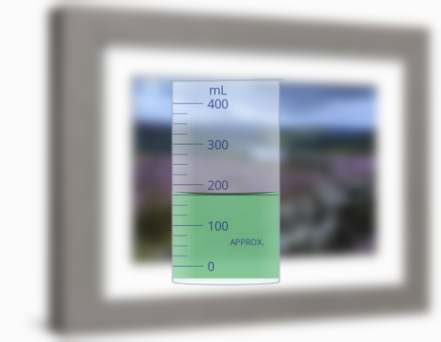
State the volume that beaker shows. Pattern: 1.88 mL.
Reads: 175 mL
